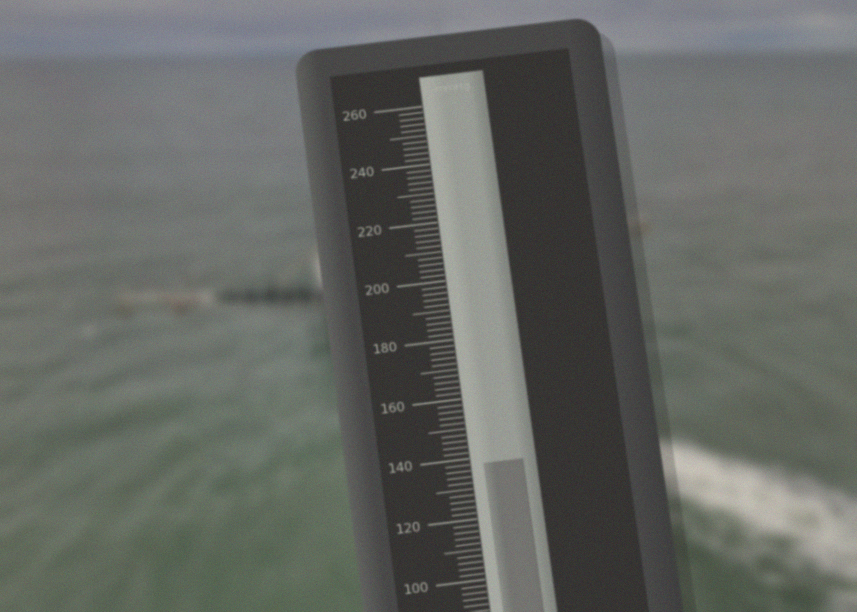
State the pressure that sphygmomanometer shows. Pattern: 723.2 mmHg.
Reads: 138 mmHg
